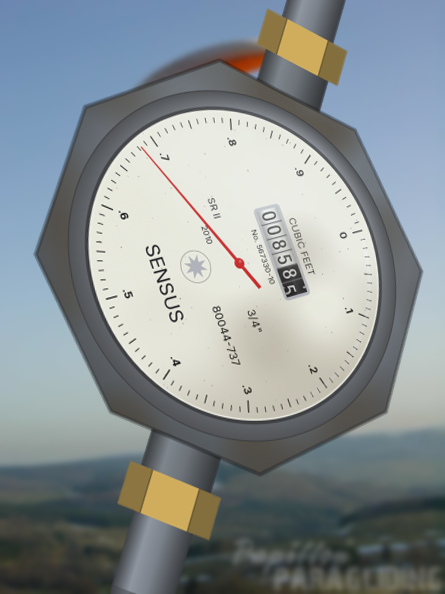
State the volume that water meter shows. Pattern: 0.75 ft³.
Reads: 8584.68 ft³
